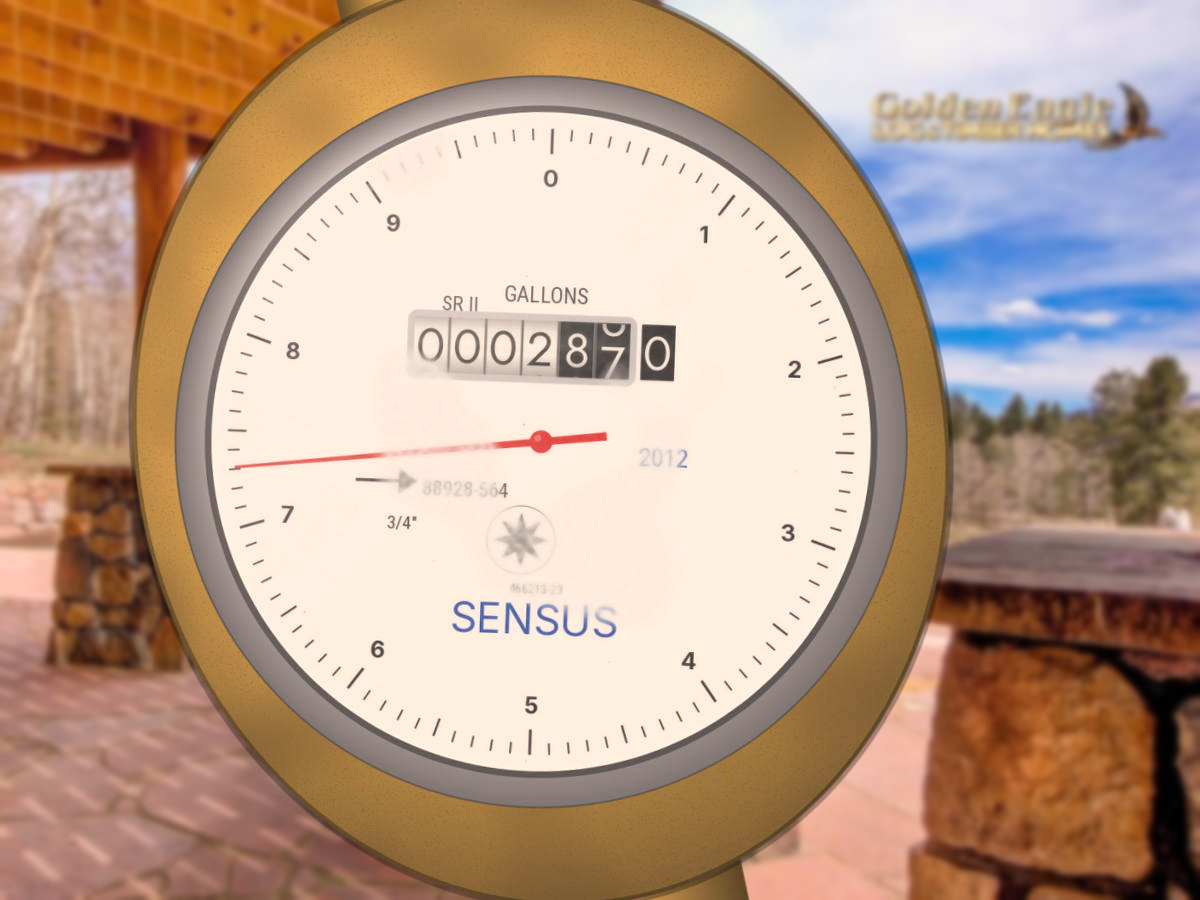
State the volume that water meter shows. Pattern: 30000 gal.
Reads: 2867.3 gal
